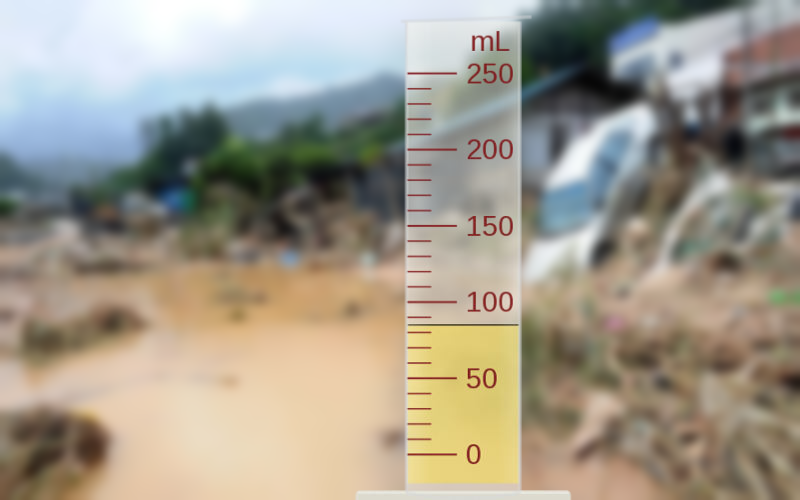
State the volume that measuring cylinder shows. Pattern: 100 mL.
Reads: 85 mL
